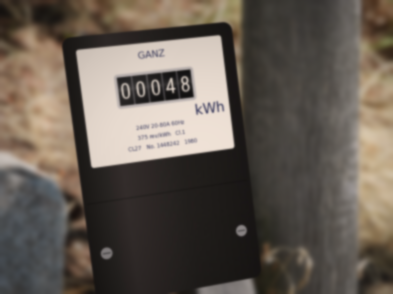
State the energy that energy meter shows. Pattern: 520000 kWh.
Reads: 48 kWh
